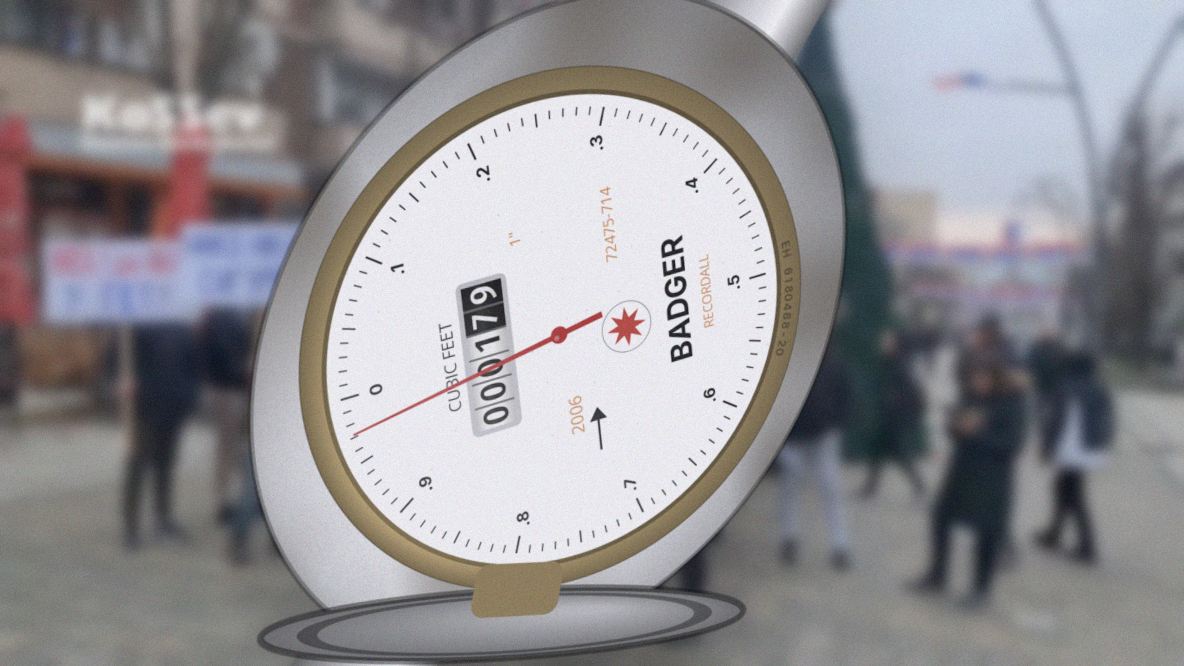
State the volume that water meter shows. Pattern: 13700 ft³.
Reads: 178.97 ft³
